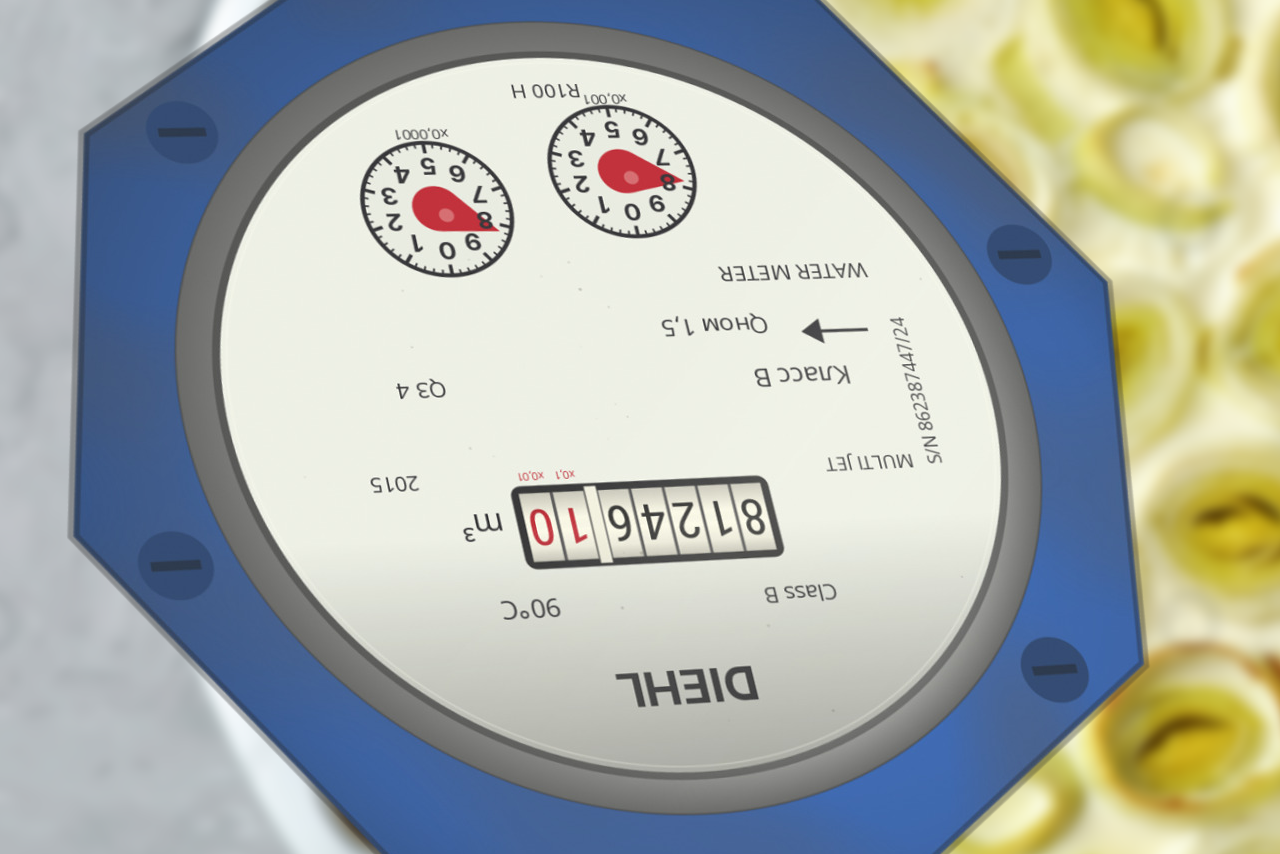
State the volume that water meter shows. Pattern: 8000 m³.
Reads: 81246.1078 m³
